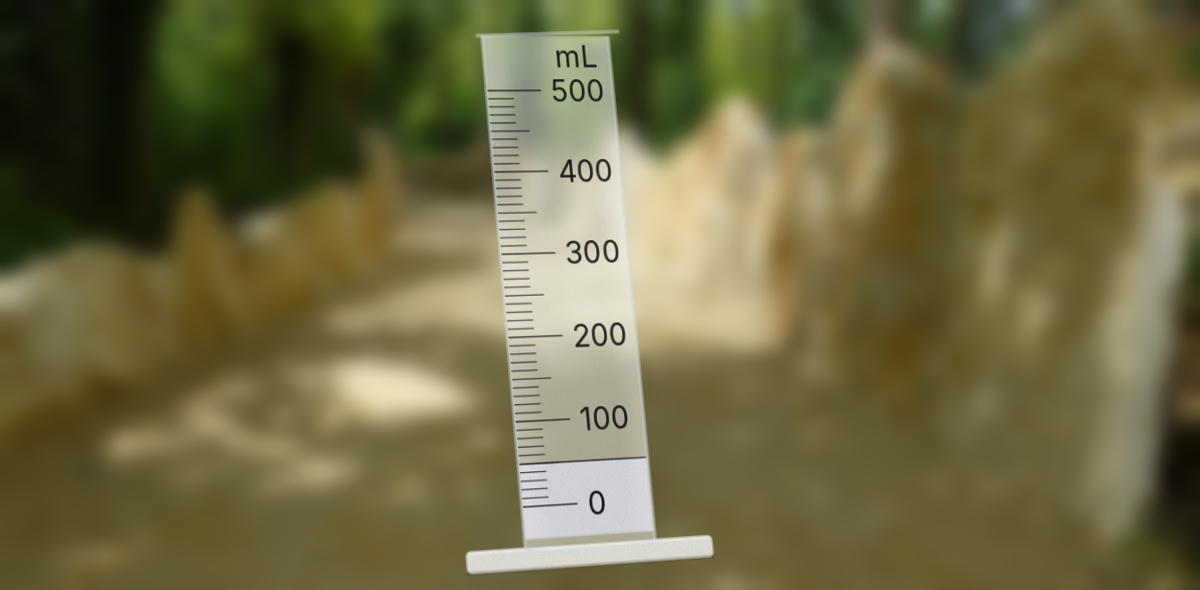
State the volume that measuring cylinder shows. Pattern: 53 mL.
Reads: 50 mL
